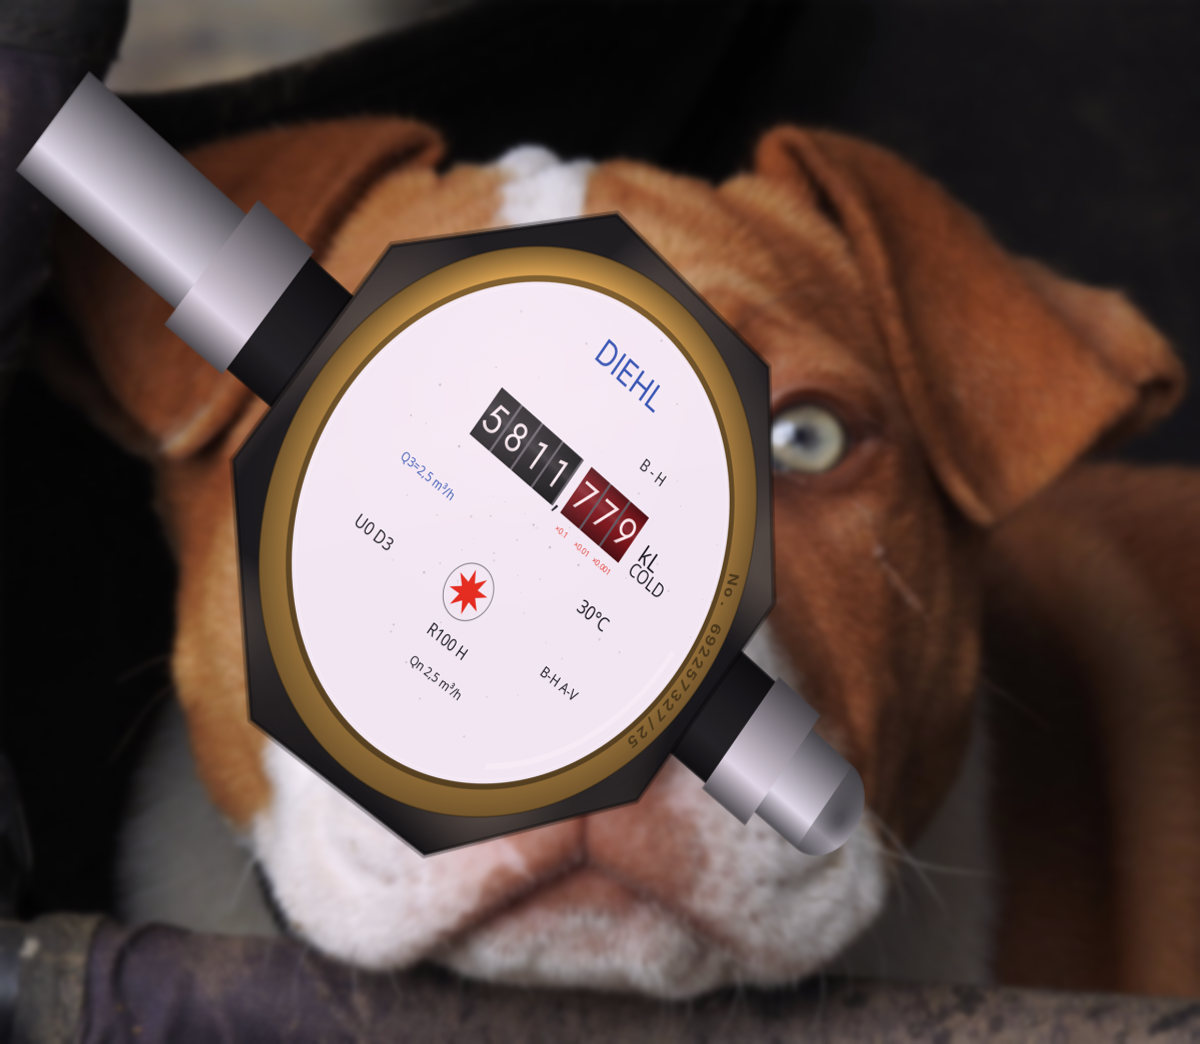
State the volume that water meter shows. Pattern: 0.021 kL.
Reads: 5811.779 kL
